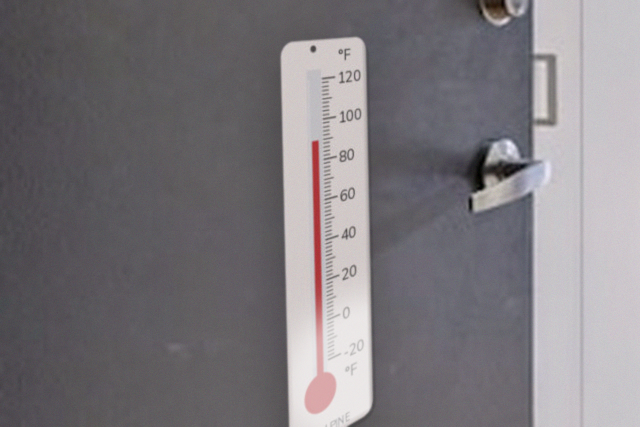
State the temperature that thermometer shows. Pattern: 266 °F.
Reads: 90 °F
